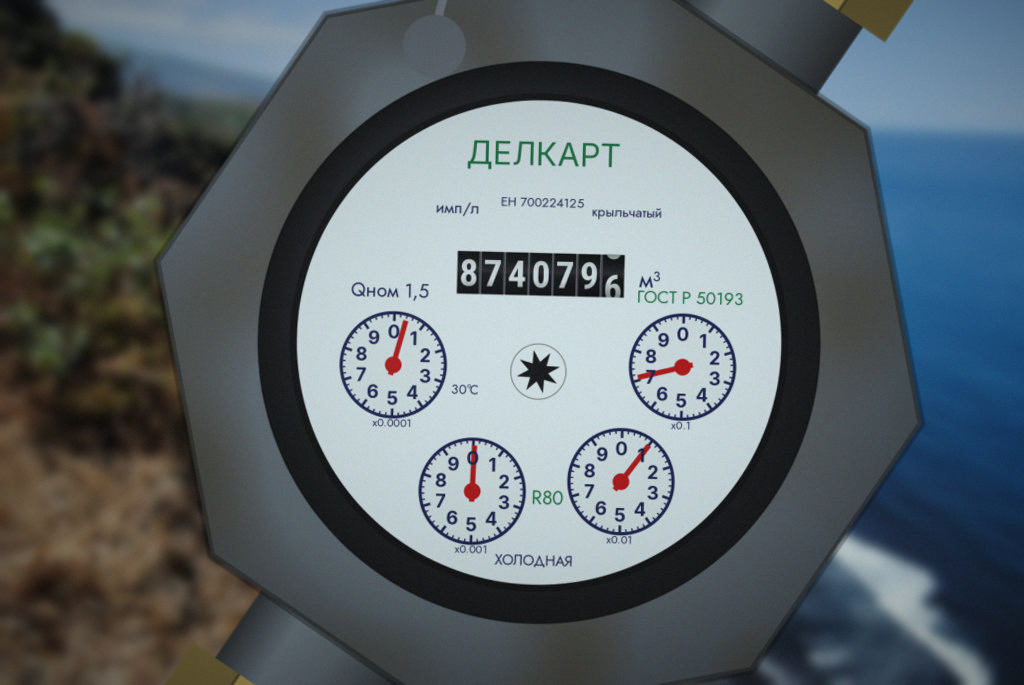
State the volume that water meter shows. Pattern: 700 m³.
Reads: 8740795.7100 m³
